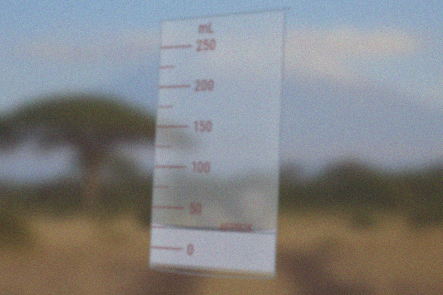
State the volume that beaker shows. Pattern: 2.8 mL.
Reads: 25 mL
